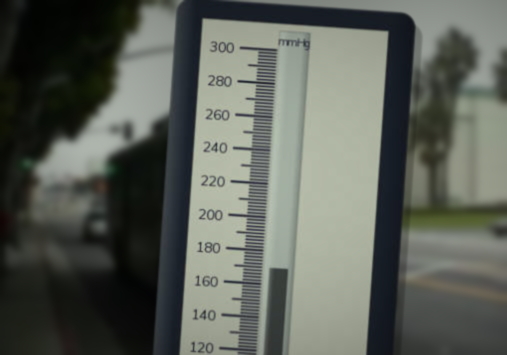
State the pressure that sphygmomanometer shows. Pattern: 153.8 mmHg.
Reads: 170 mmHg
